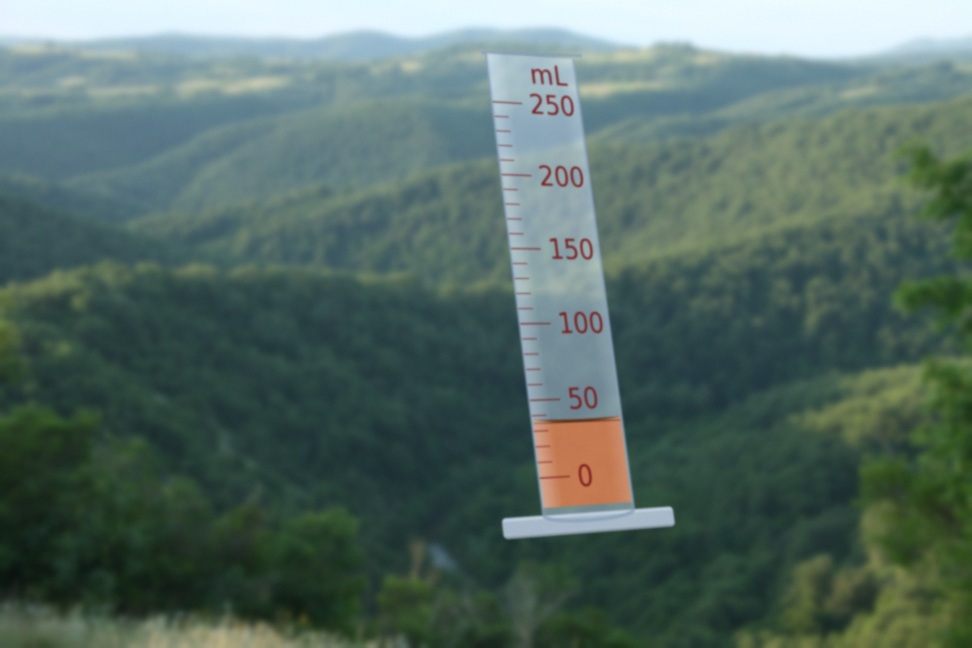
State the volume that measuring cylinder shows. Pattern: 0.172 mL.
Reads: 35 mL
